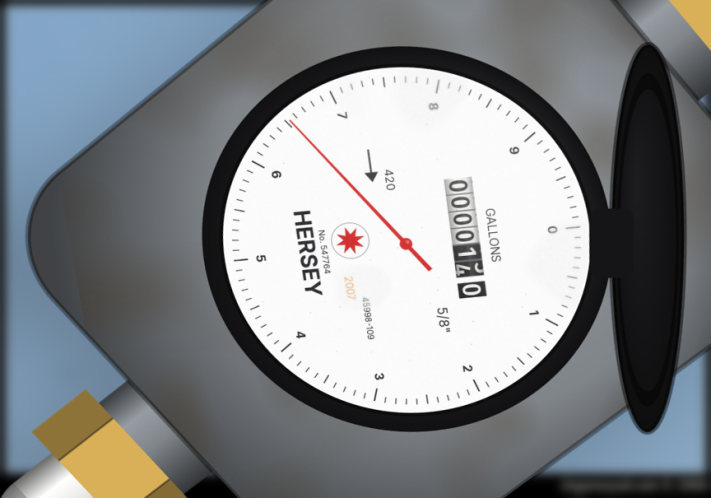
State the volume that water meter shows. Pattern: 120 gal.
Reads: 136.5 gal
